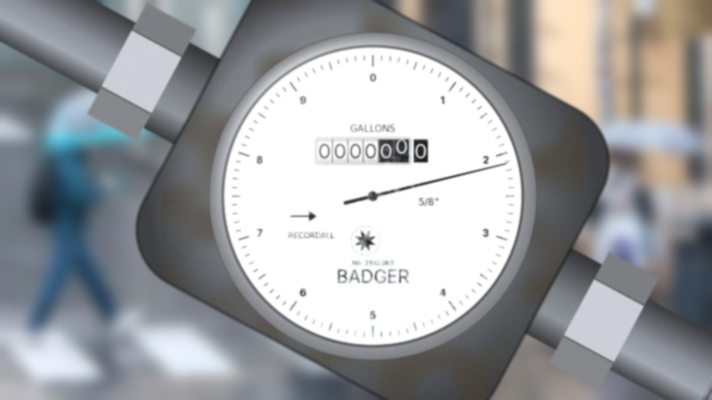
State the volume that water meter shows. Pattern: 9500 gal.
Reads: 2.1 gal
